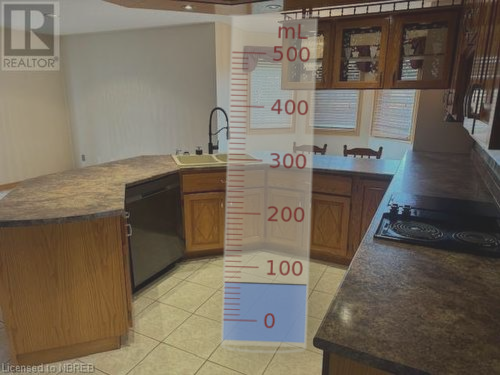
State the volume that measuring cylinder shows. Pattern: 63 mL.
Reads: 70 mL
